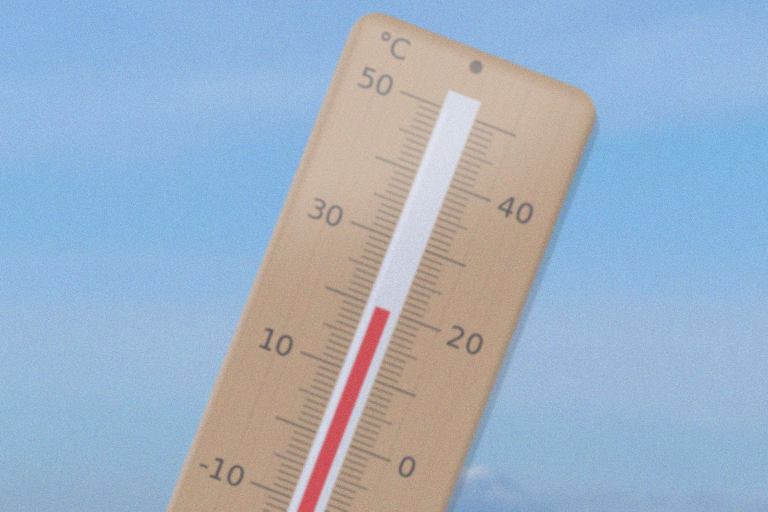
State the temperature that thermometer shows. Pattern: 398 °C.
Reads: 20 °C
